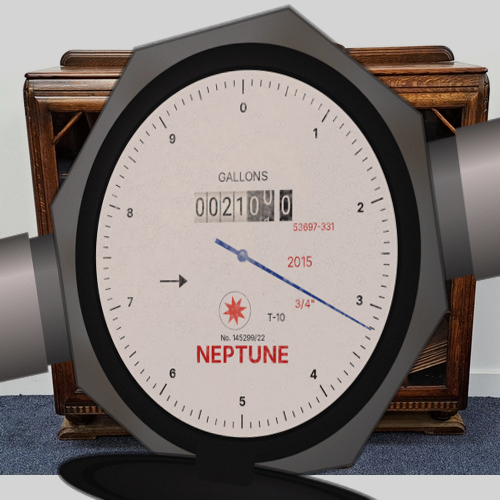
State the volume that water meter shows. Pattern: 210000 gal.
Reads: 21003.2 gal
